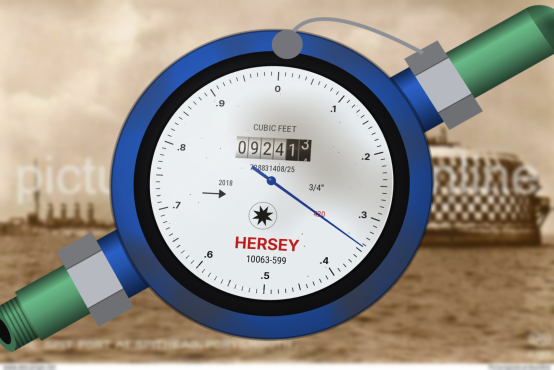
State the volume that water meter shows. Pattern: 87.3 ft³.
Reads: 92413.34 ft³
